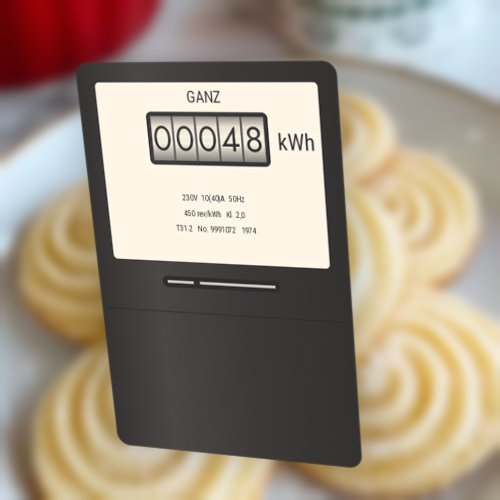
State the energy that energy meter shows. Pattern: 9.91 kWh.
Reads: 48 kWh
